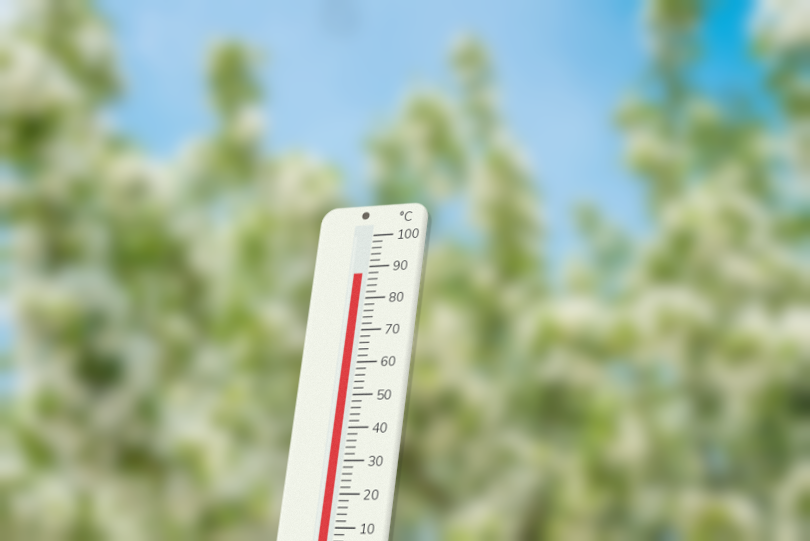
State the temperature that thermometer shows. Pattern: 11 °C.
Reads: 88 °C
